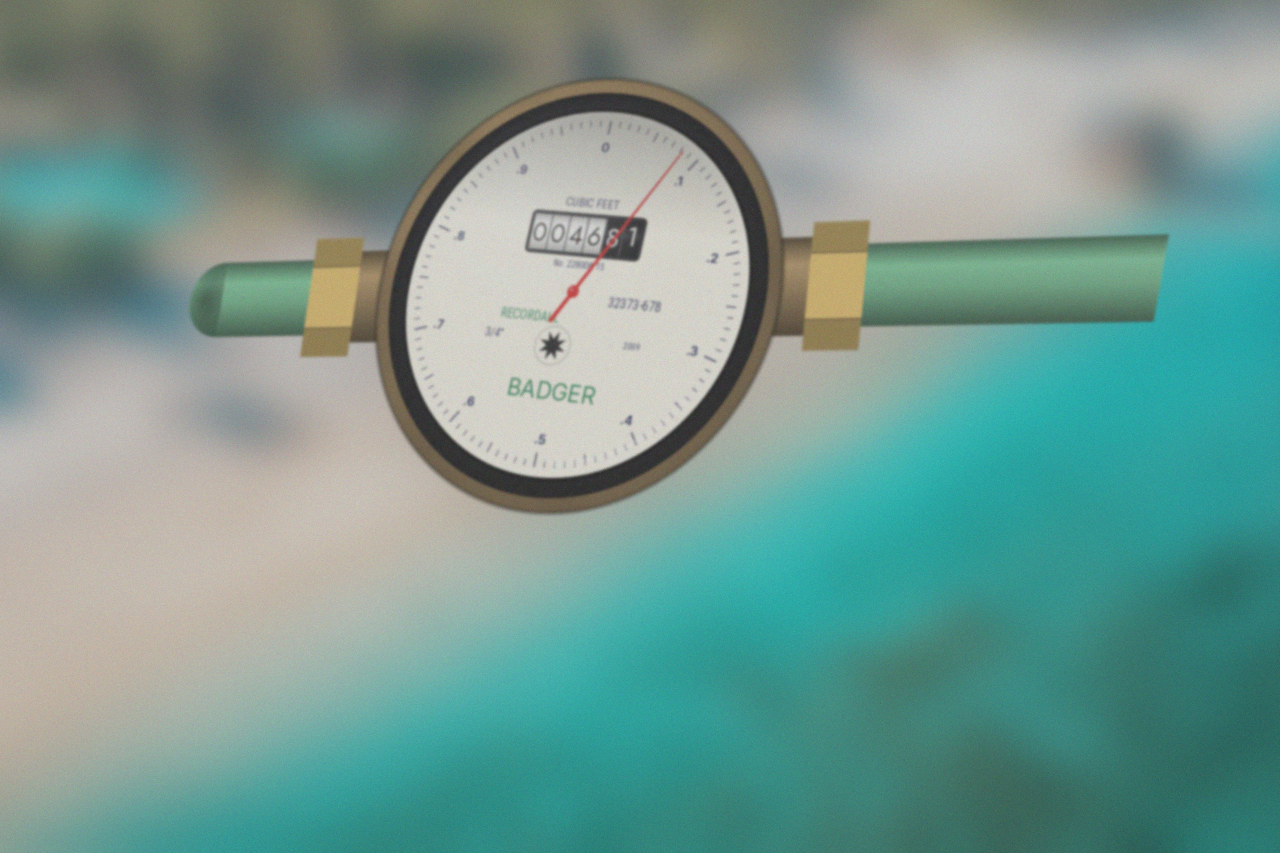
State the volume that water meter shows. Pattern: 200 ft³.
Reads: 4681.08 ft³
